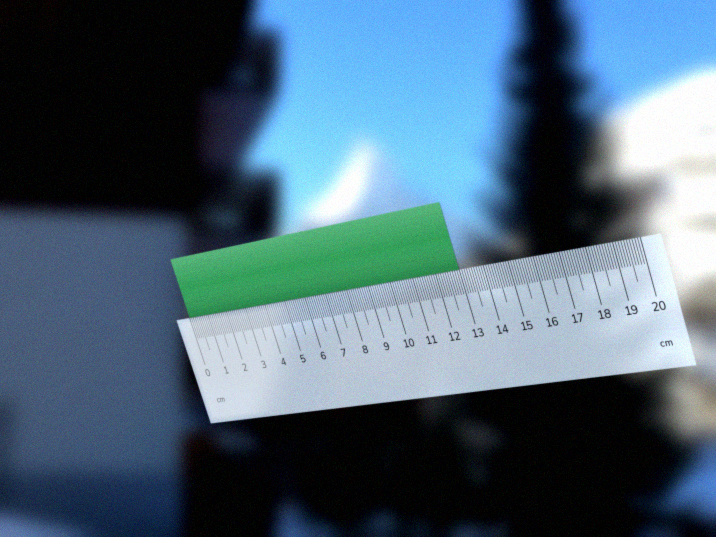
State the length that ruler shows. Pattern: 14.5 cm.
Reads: 13 cm
